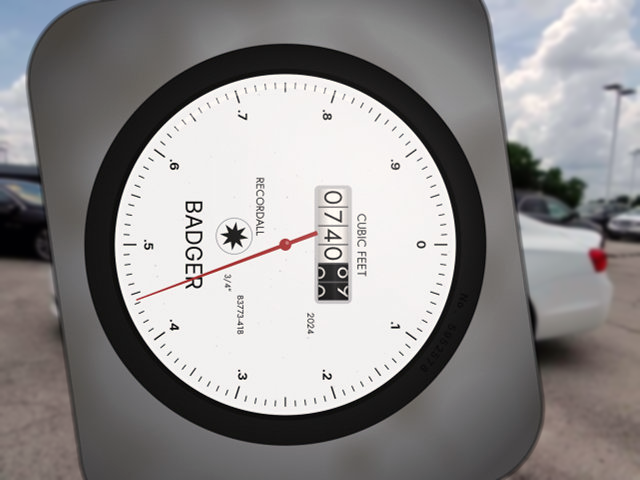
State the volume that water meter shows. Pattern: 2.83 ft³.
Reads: 74089.44 ft³
